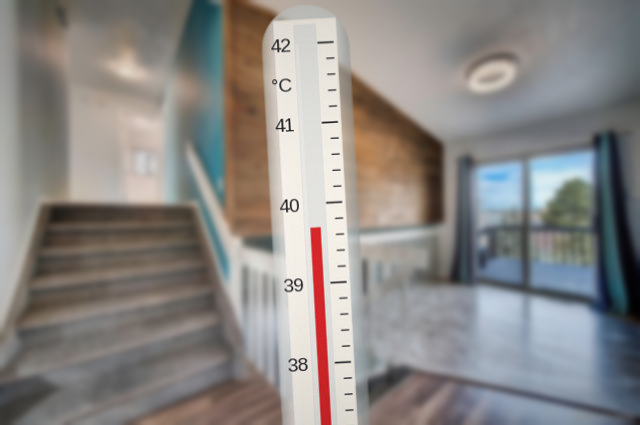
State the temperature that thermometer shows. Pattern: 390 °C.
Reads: 39.7 °C
